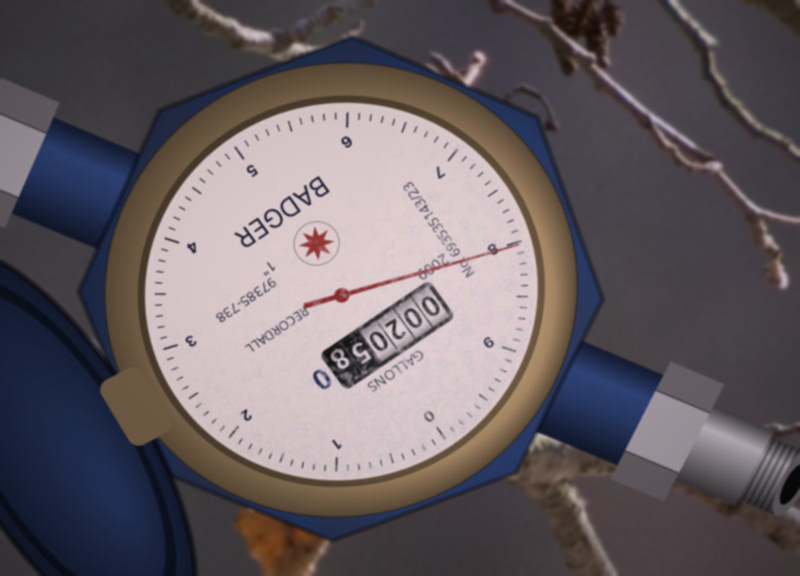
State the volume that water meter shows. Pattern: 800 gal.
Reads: 20578.0 gal
